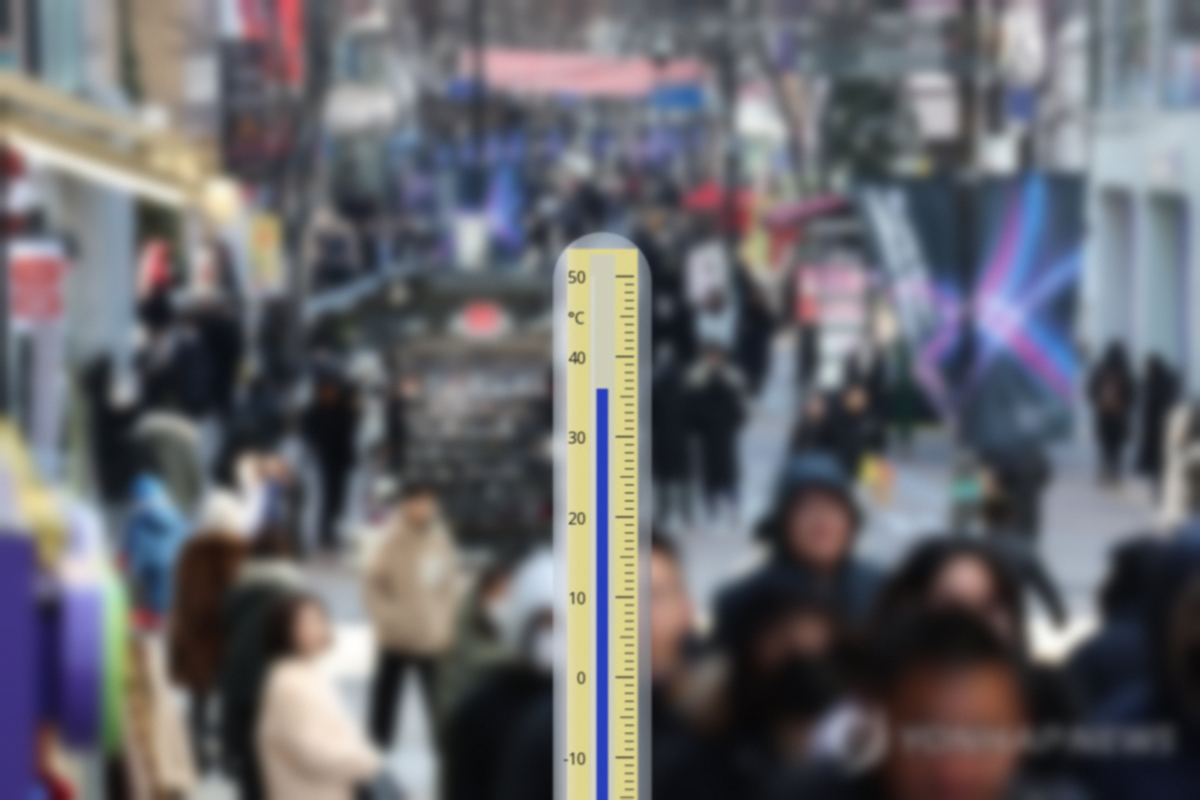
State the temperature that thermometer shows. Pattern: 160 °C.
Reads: 36 °C
